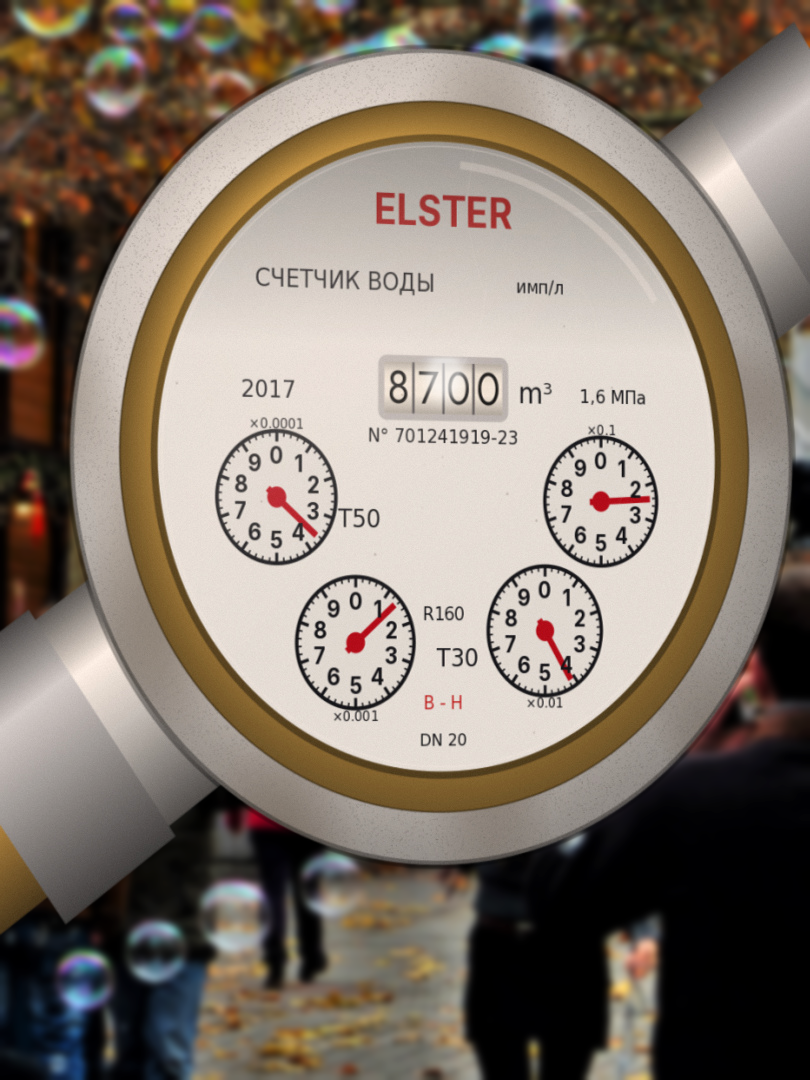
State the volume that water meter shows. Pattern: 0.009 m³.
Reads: 8700.2413 m³
